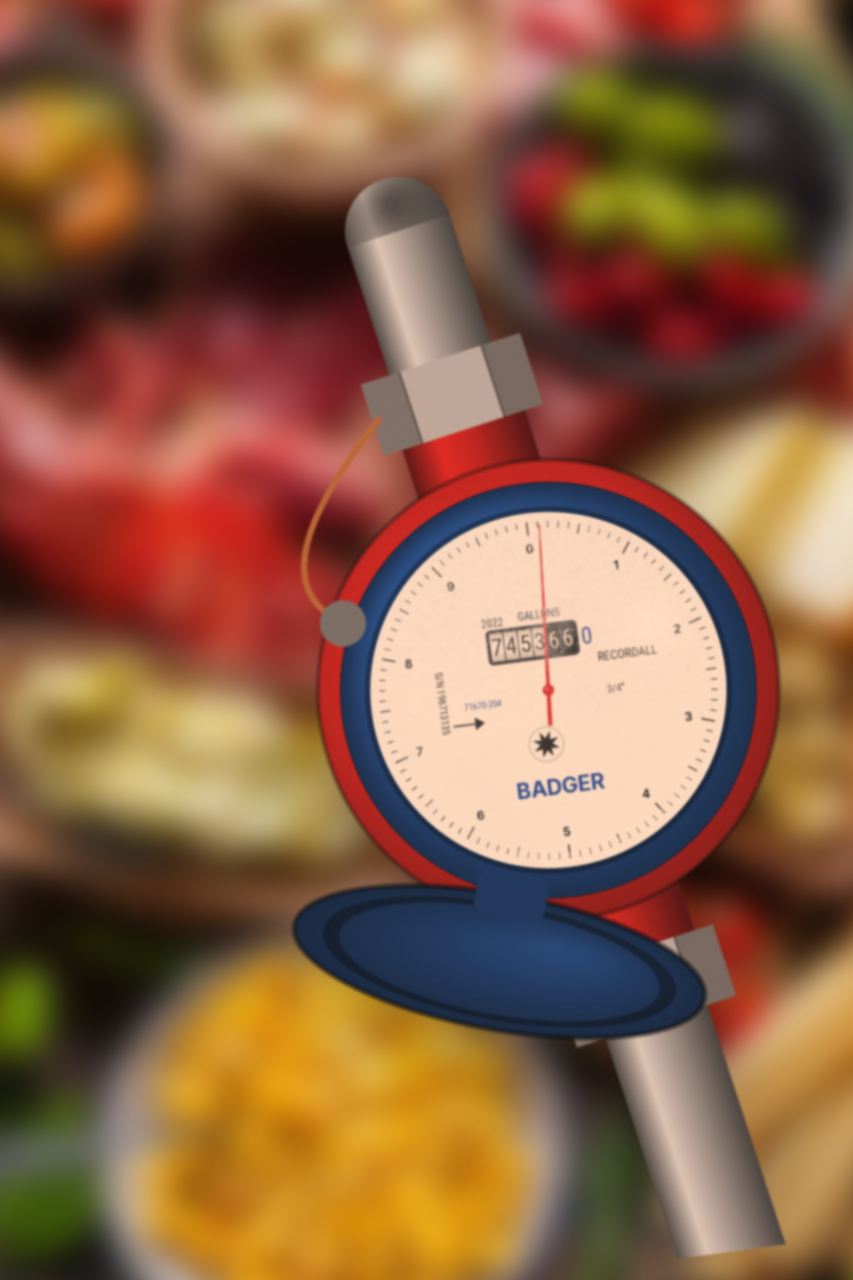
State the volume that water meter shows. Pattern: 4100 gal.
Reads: 7453660.1 gal
